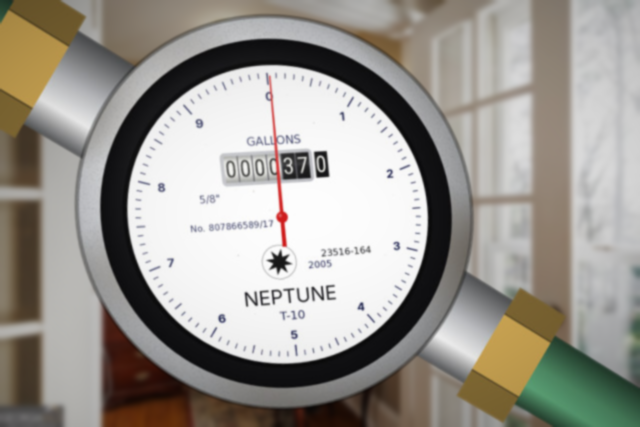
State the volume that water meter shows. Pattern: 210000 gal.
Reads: 370.0 gal
